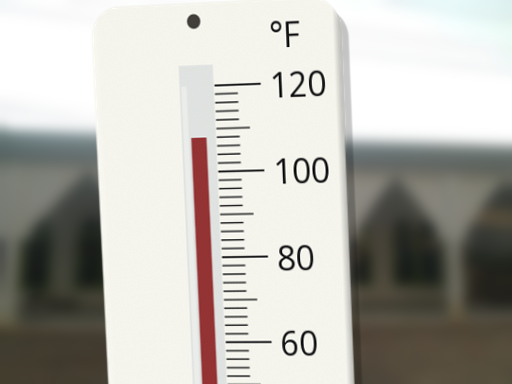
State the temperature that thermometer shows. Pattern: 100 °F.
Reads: 108 °F
